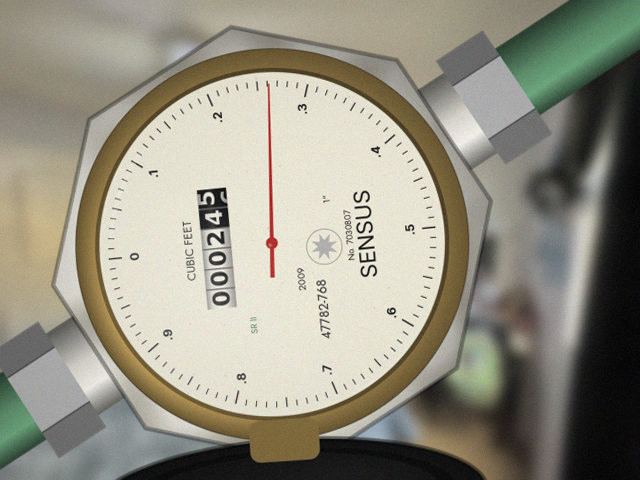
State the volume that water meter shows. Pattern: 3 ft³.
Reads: 245.26 ft³
